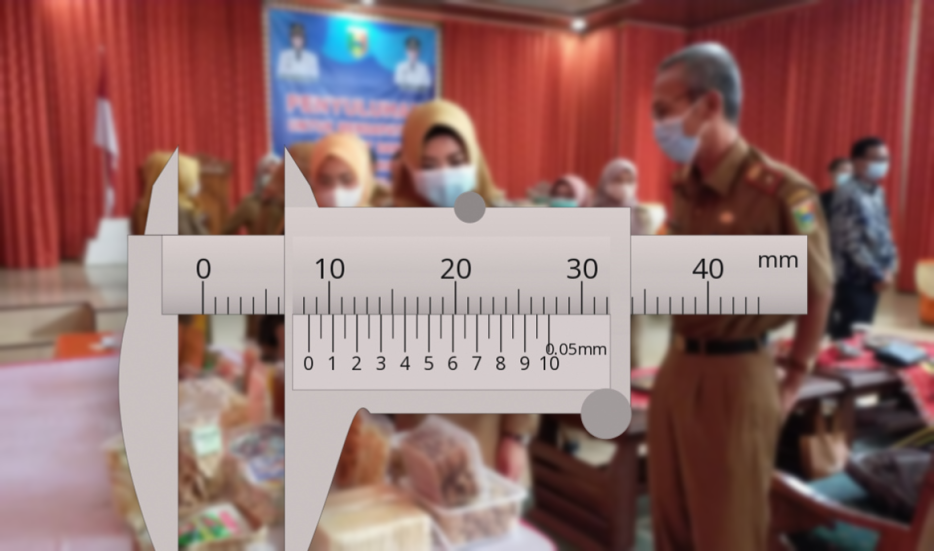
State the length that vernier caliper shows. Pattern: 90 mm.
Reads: 8.4 mm
